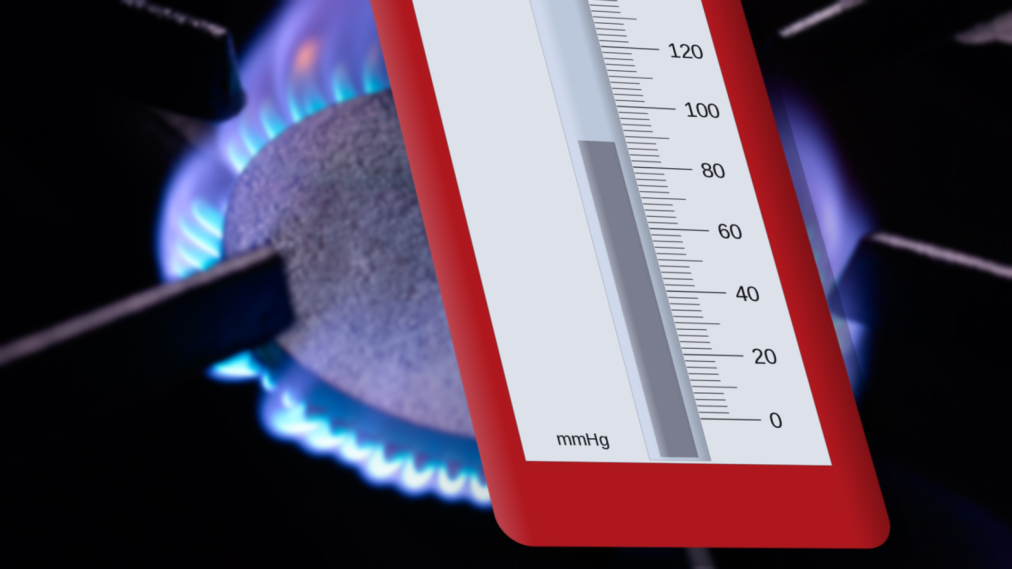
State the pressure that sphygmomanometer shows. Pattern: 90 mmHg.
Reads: 88 mmHg
